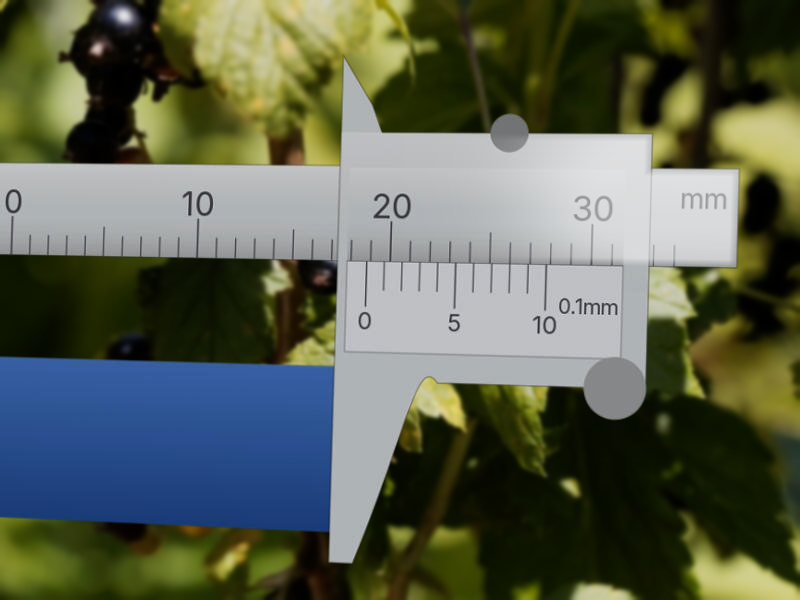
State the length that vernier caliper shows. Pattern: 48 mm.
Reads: 18.8 mm
